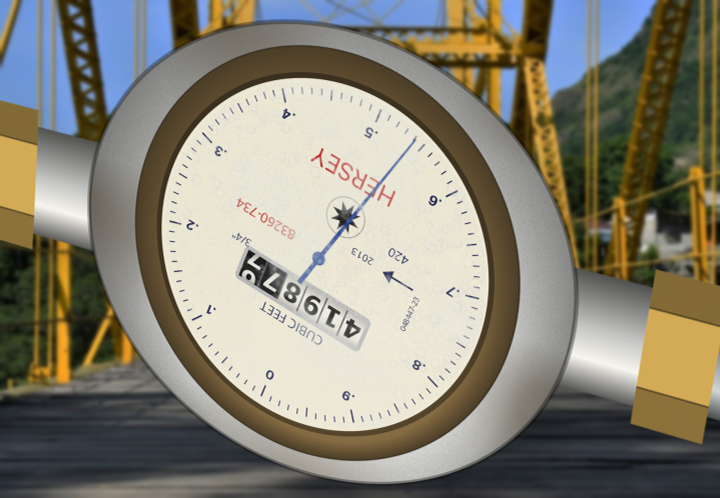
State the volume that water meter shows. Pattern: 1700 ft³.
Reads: 419876.54 ft³
